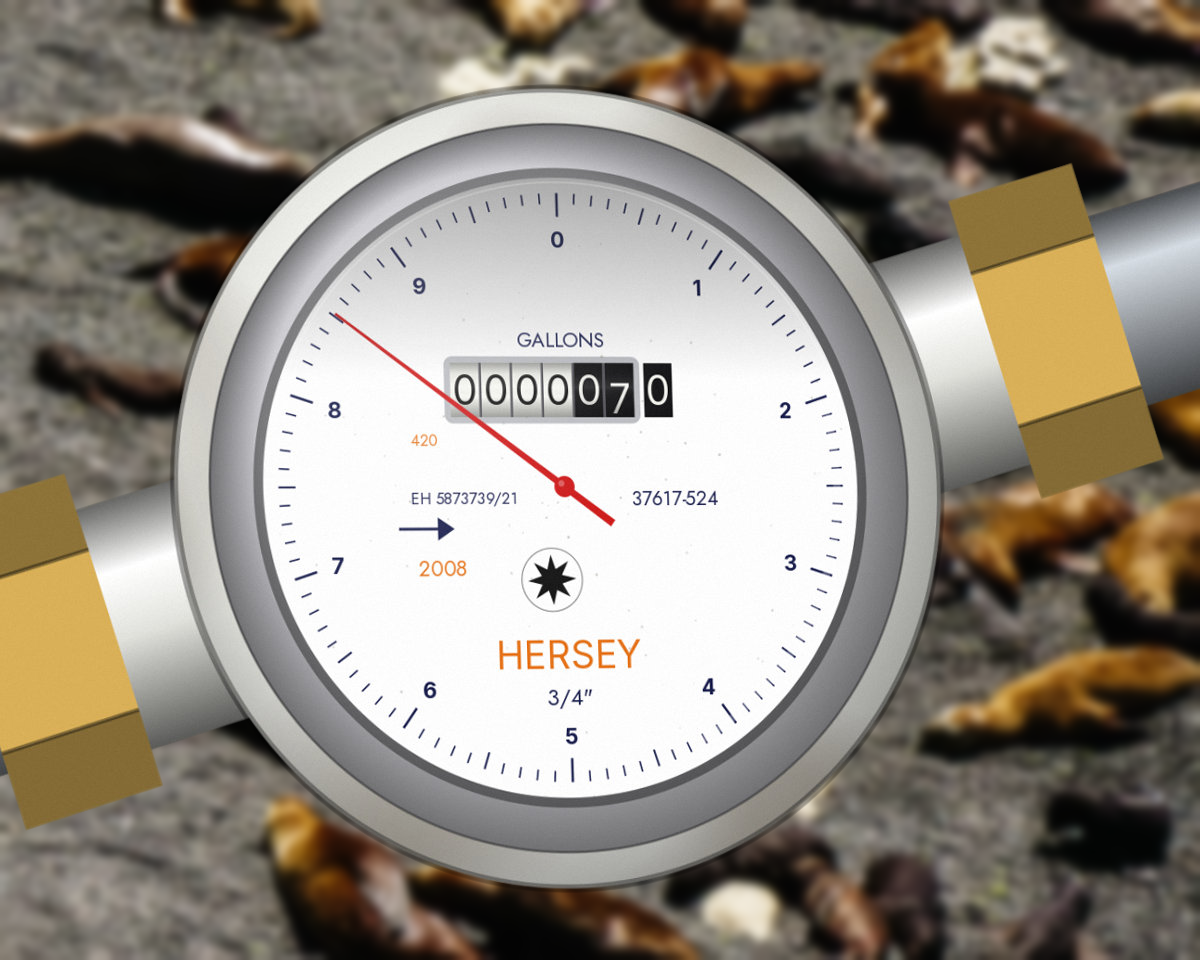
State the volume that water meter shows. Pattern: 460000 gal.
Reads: 68.5 gal
